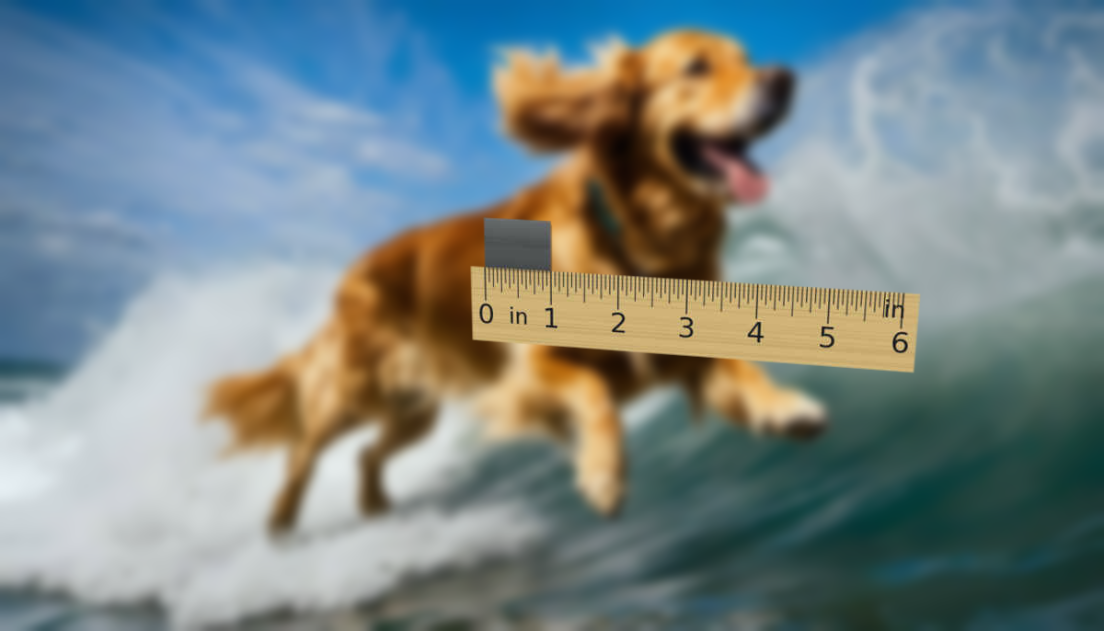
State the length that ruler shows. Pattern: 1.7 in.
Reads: 1 in
